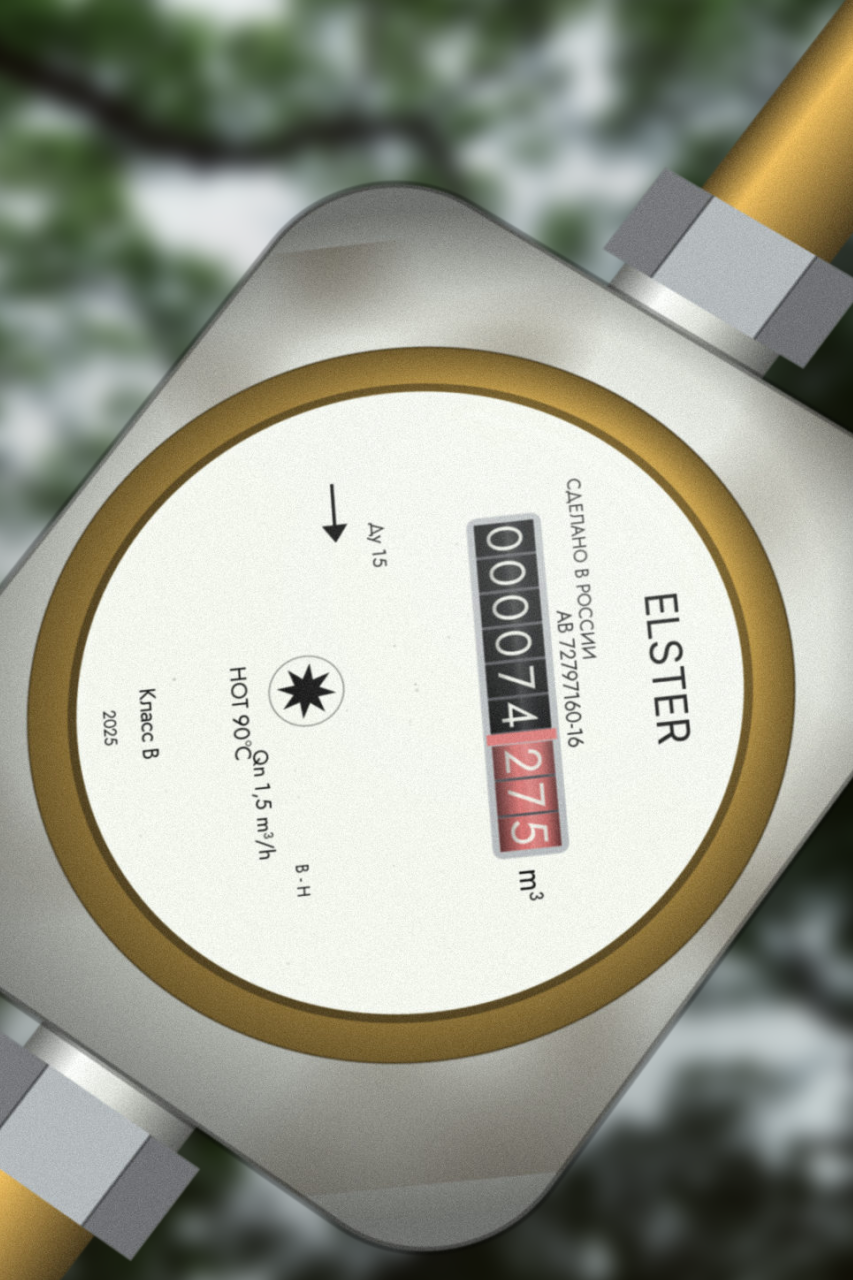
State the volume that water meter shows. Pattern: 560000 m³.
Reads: 74.275 m³
